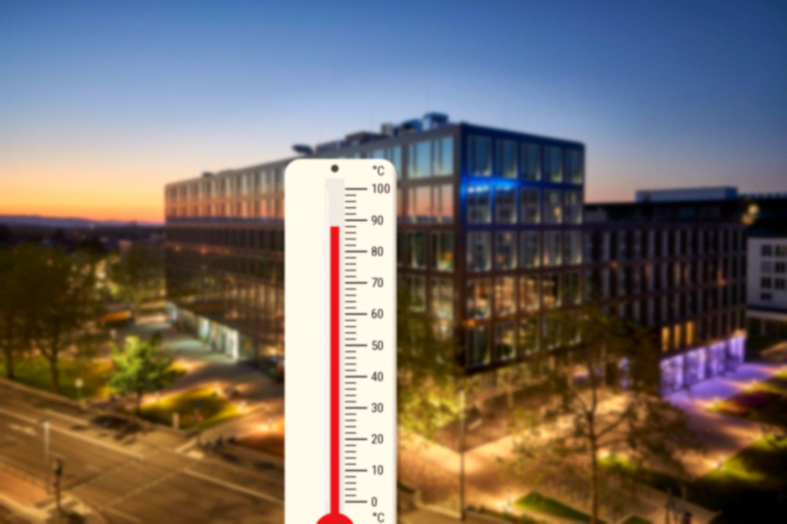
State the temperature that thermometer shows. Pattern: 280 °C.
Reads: 88 °C
